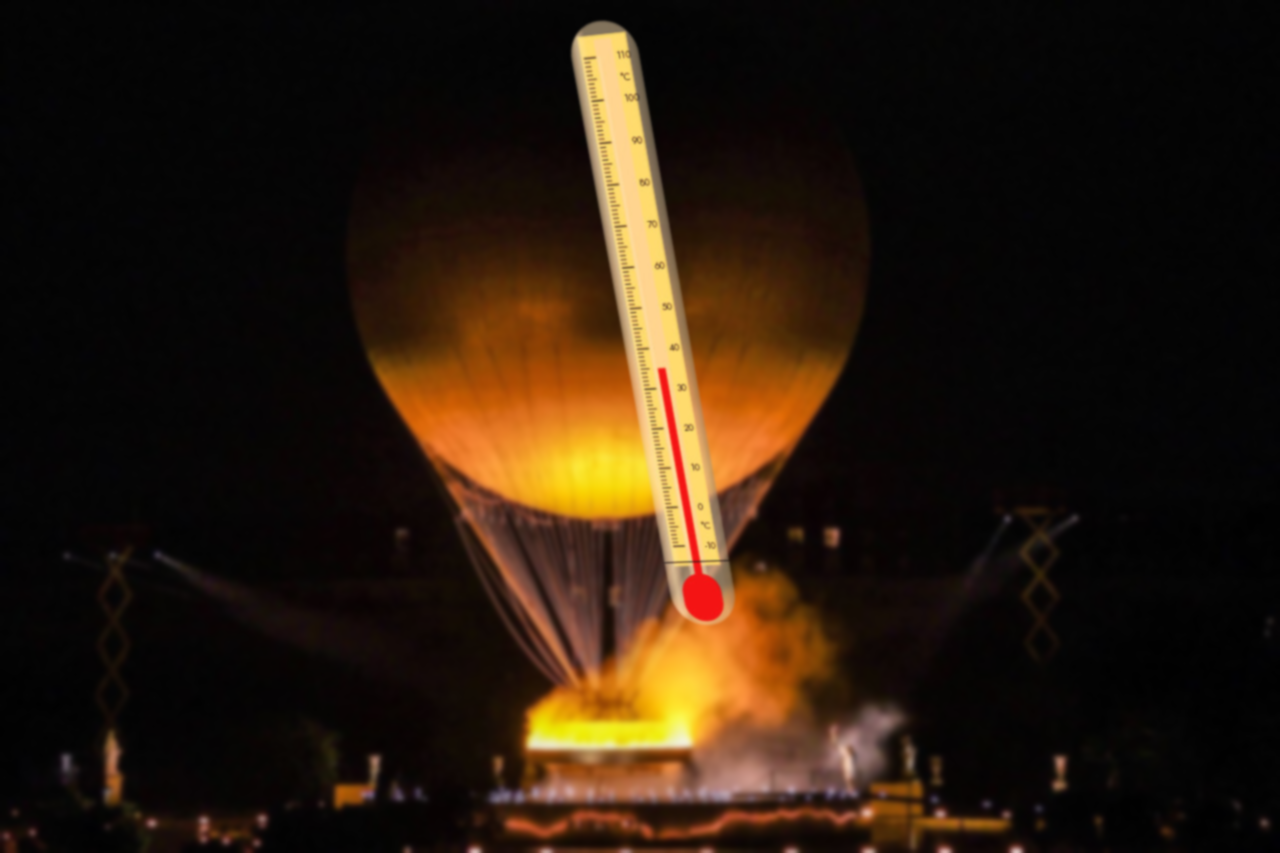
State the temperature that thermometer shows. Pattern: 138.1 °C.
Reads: 35 °C
